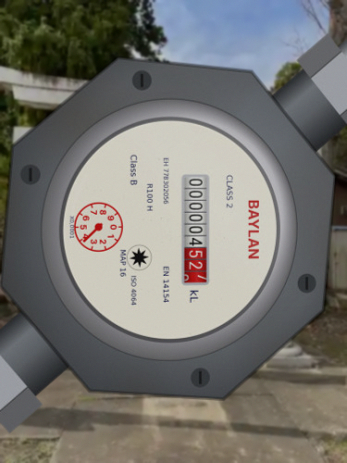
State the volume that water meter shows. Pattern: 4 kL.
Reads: 4.5273 kL
